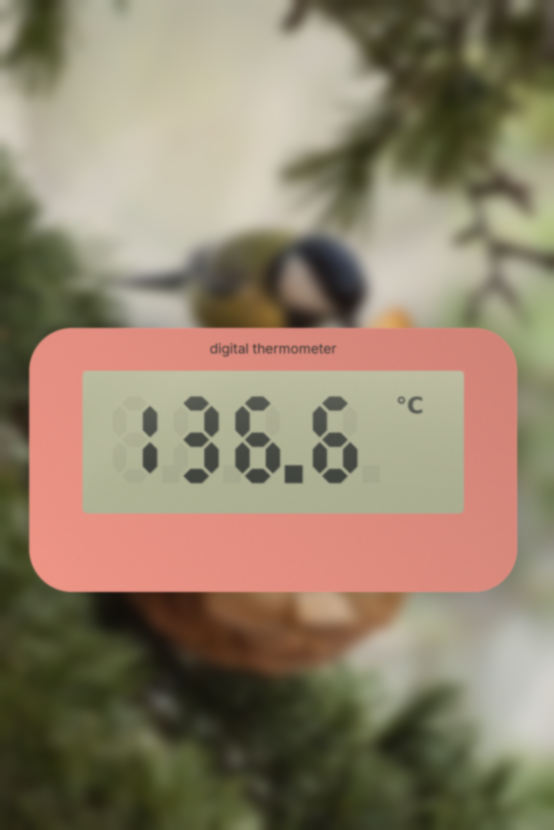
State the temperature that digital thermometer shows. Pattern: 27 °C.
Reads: 136.6 °C
